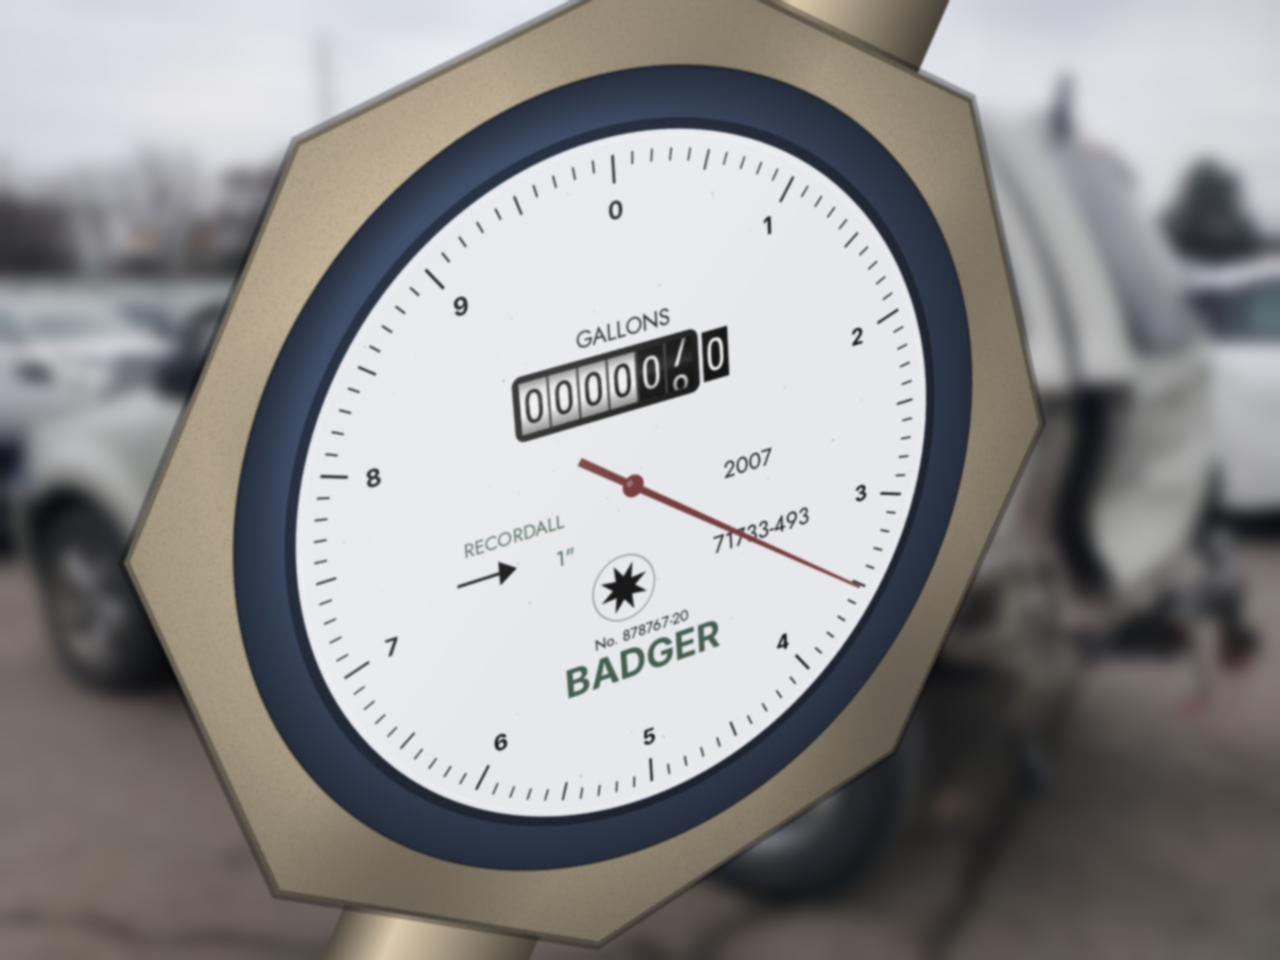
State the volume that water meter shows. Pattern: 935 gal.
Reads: 73.5 gal
